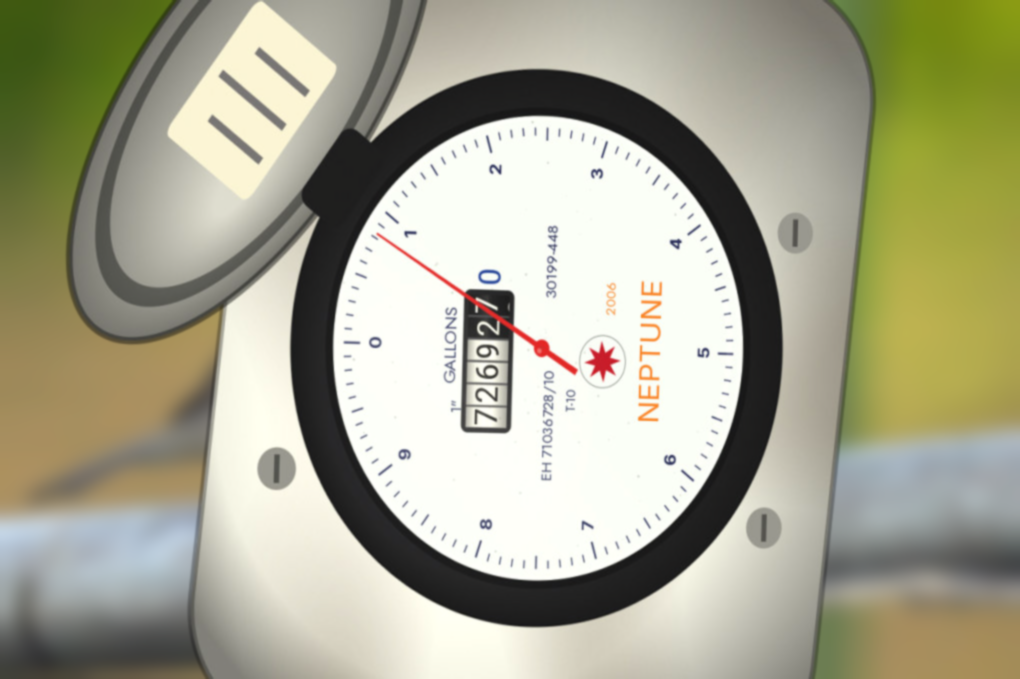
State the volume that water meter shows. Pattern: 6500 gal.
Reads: 7269270.8 gal
